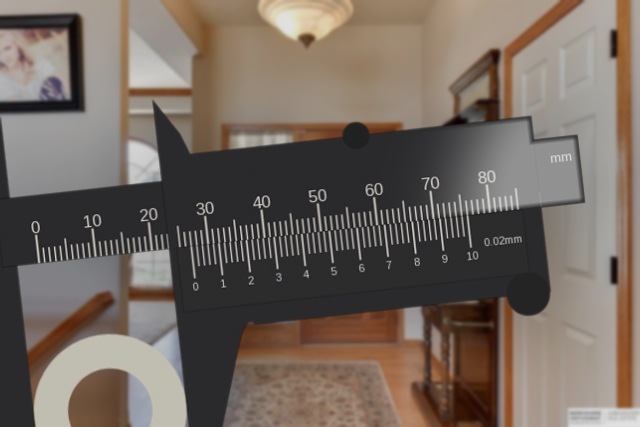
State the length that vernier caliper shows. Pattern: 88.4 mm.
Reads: 27.0 mm
